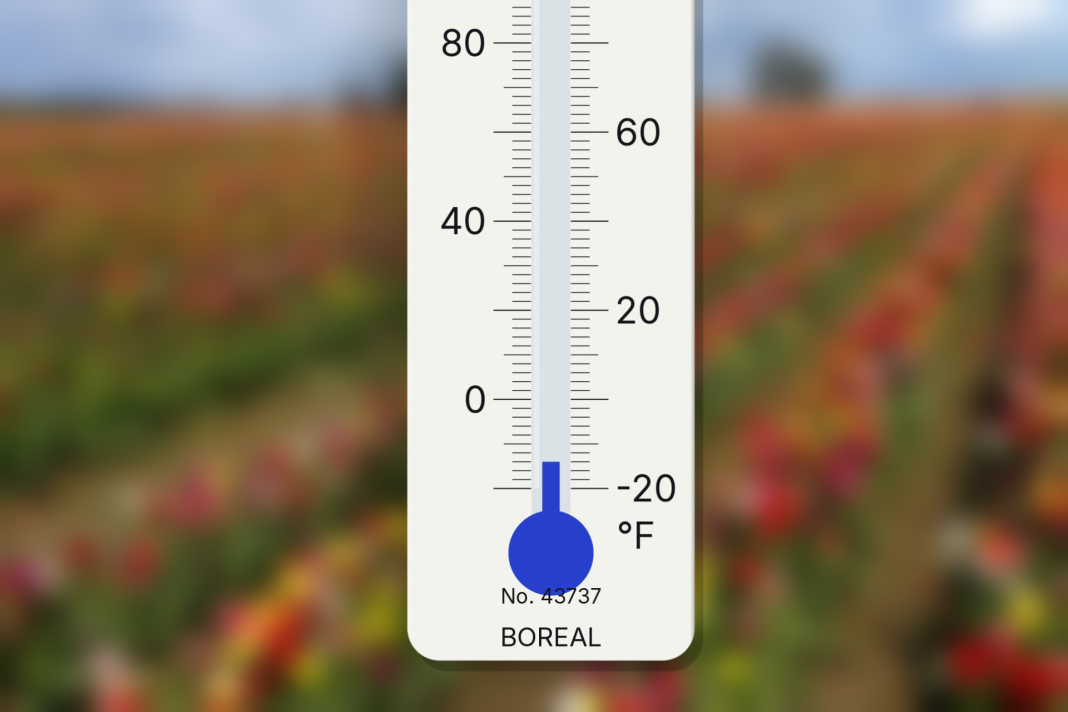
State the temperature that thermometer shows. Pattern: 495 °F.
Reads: -14 °F
